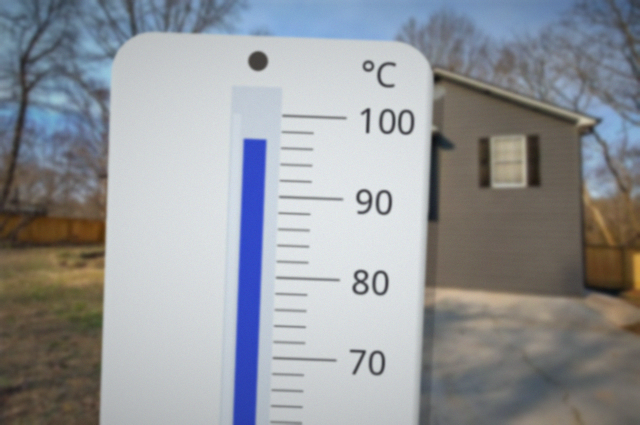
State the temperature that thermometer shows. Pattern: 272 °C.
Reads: 97 °C
